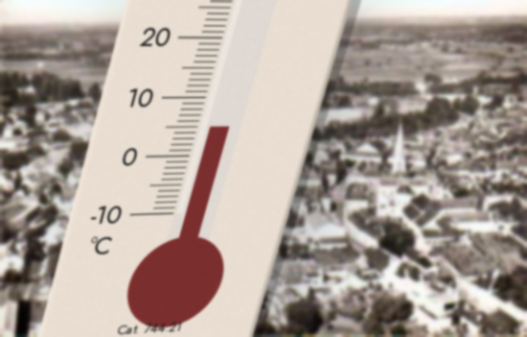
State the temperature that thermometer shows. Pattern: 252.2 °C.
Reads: 5 °C
